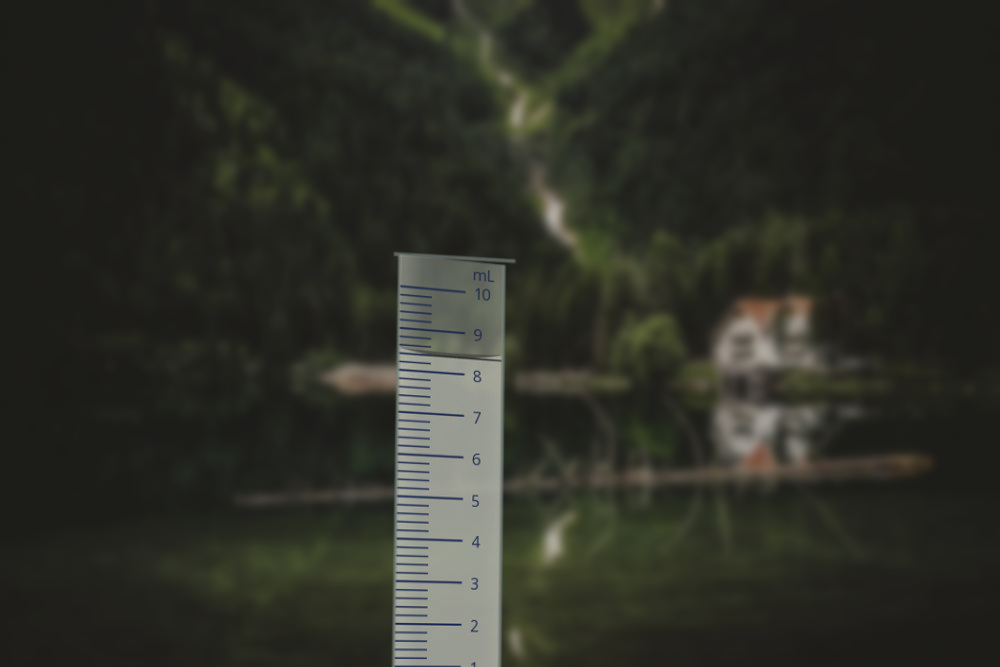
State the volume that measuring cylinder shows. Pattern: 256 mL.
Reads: 8.4 mL
